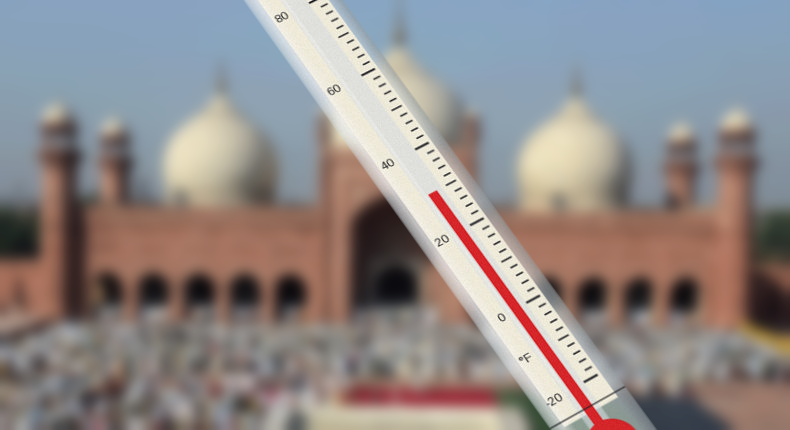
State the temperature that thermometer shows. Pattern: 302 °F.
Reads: 30 °F
